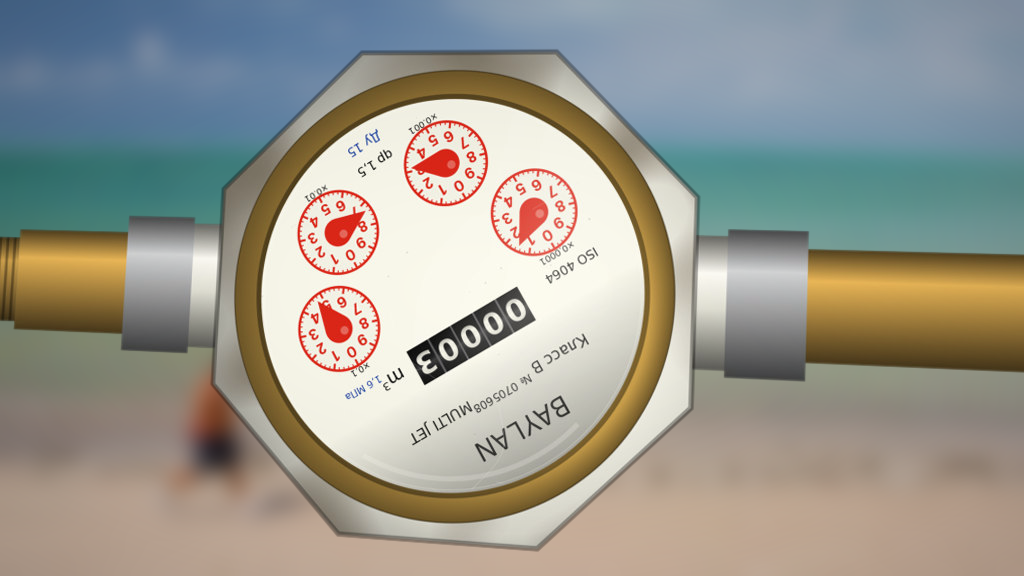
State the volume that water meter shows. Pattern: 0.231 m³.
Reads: 3.4731 m³
